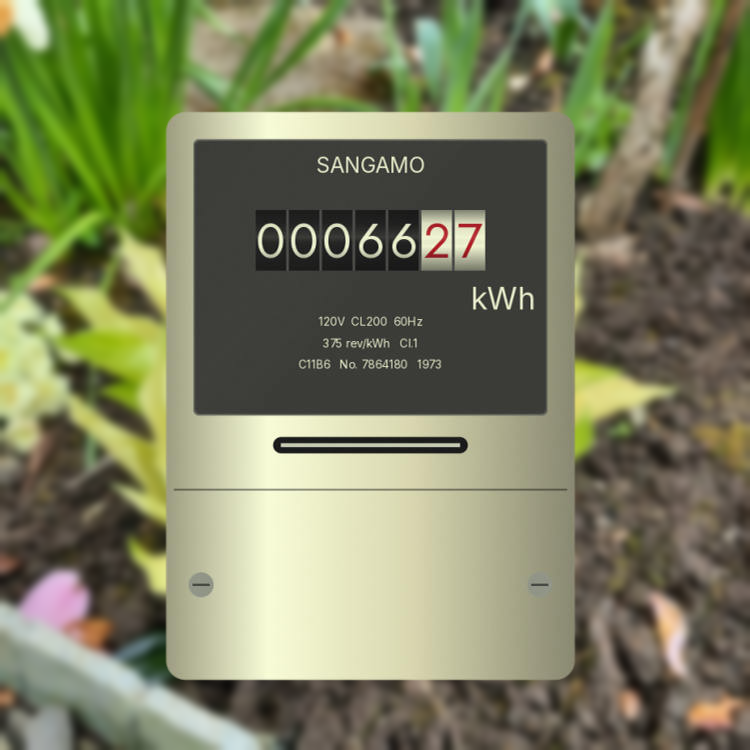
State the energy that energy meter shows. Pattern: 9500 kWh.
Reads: 66.27 kWh
